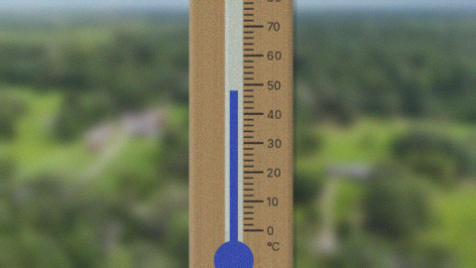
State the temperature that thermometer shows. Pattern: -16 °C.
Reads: 48 °C
